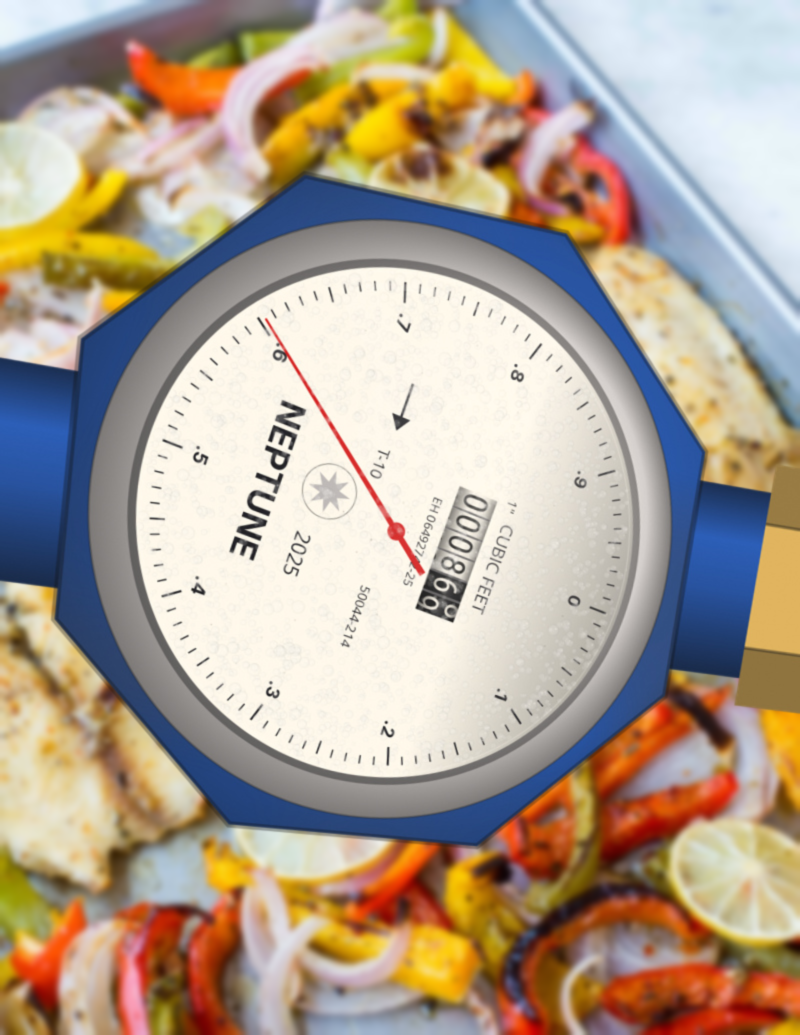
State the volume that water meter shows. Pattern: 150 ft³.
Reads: 868.60 ft³
